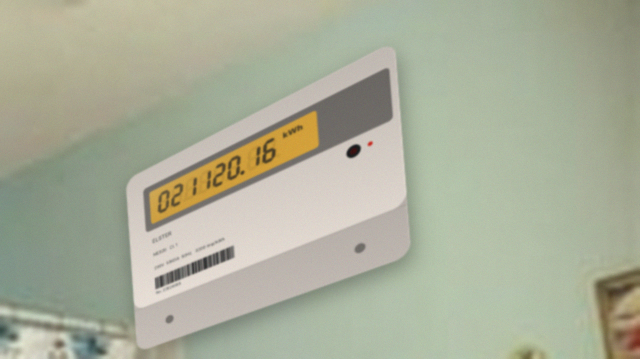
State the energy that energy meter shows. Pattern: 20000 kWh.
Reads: 21120.16 kWh
